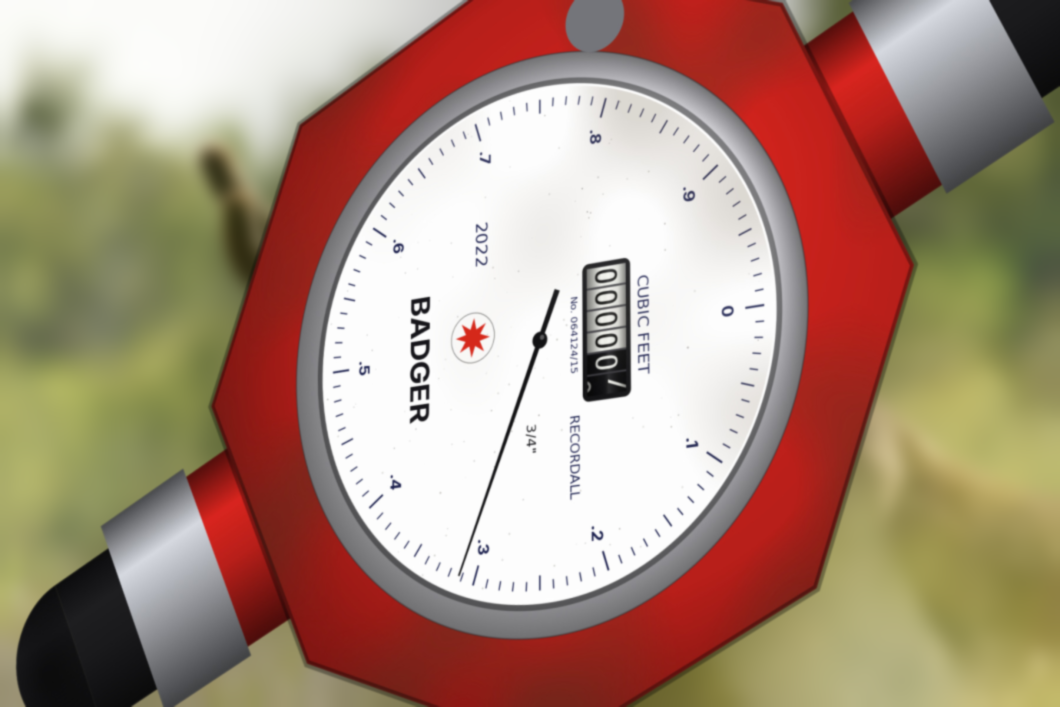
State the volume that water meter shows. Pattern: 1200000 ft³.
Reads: 7.31 ft³
